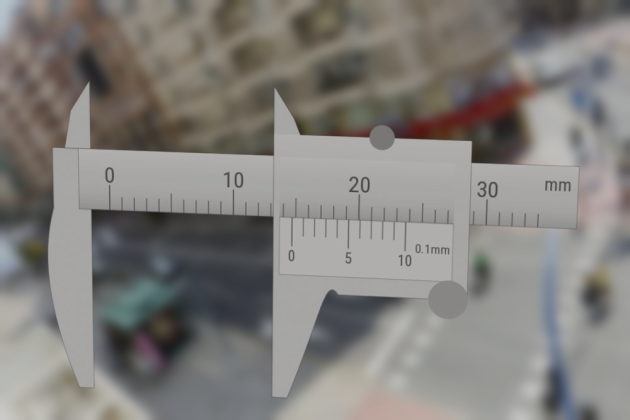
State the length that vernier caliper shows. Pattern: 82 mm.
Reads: 14.7 mm
